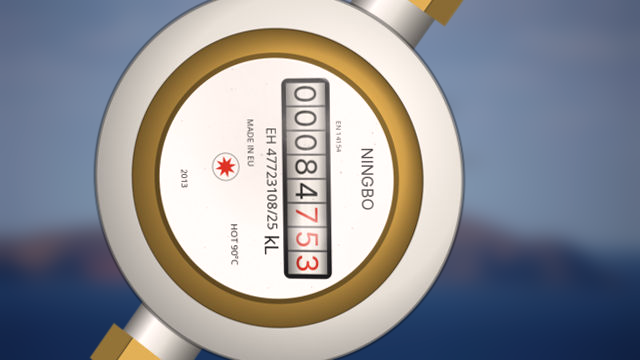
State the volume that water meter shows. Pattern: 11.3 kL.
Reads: 84.753 kL
